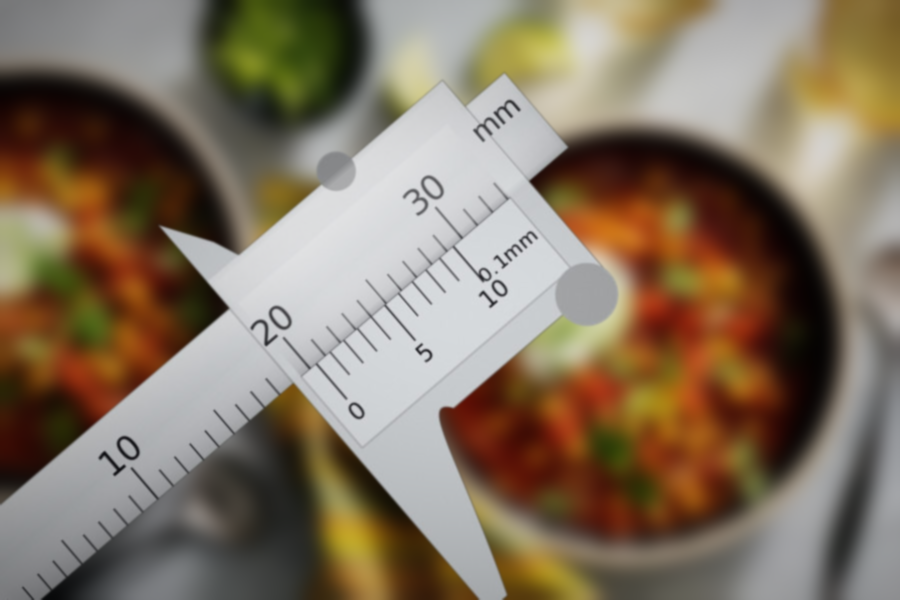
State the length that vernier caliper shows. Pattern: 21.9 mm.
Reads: 20.4 mm
